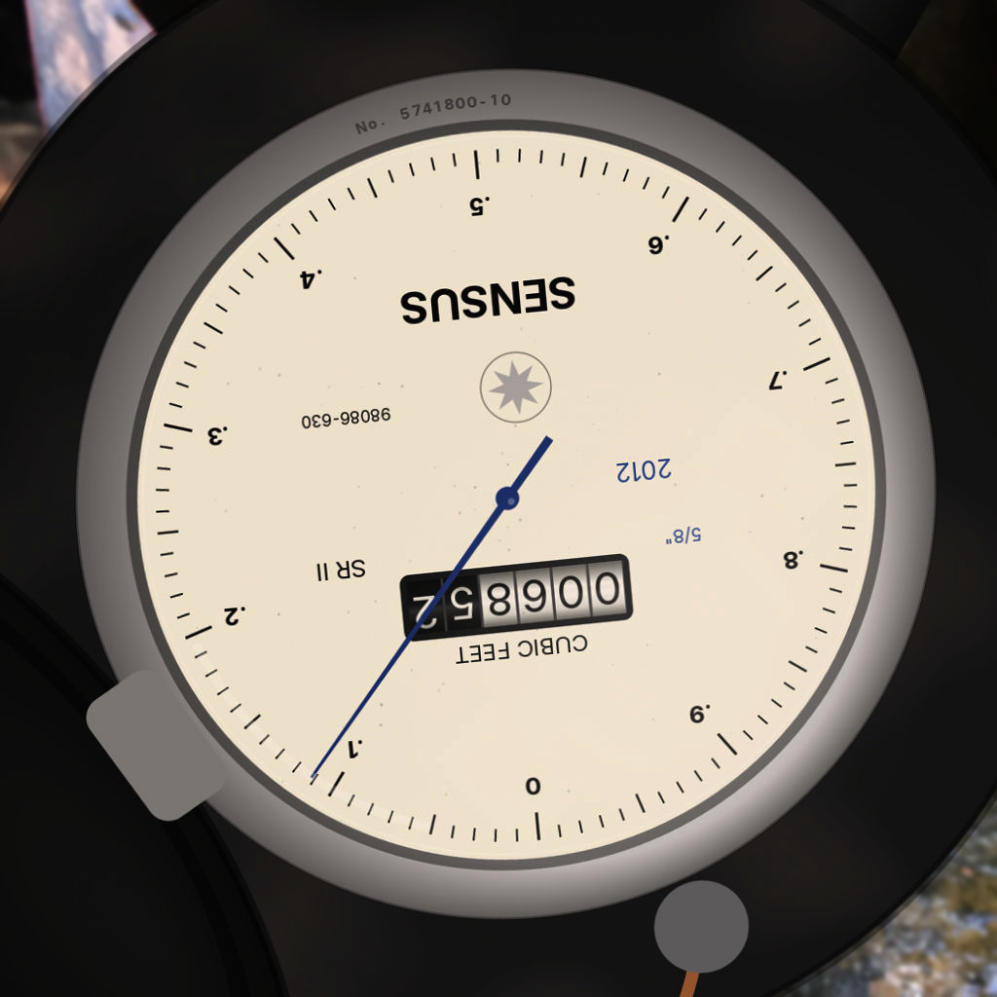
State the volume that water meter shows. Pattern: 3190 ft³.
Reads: 6852.11 ft³
